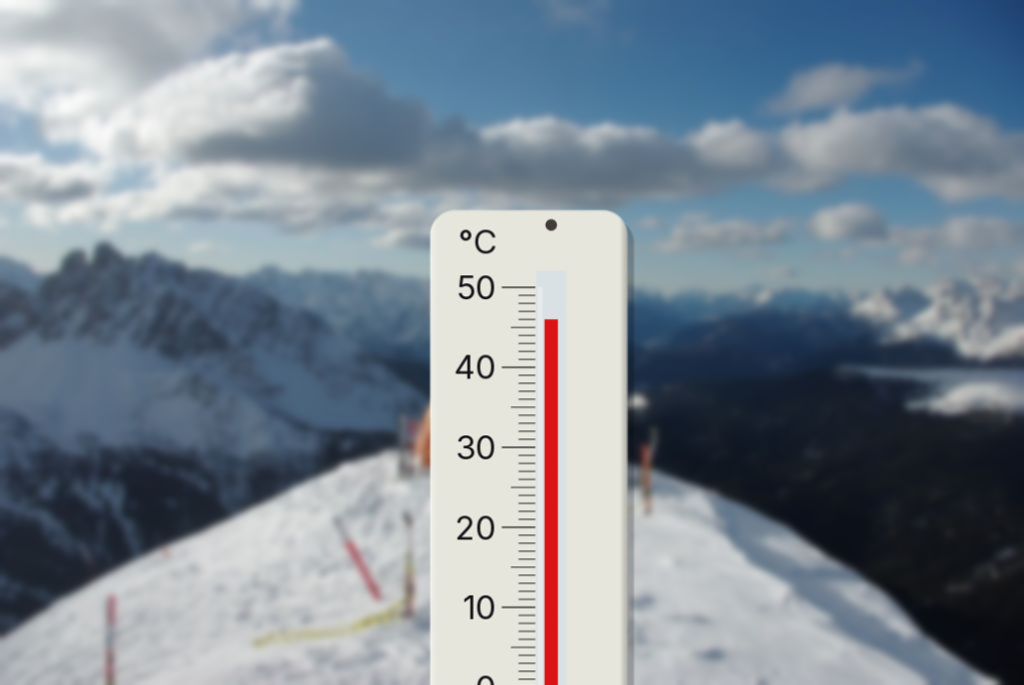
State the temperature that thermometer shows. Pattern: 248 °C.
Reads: 46 °C
